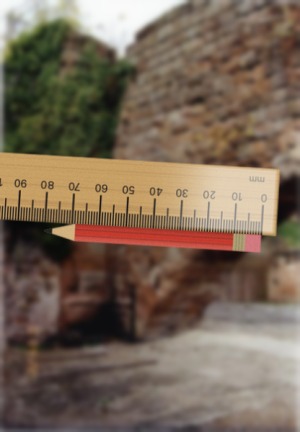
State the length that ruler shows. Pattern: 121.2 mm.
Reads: 80 mm
